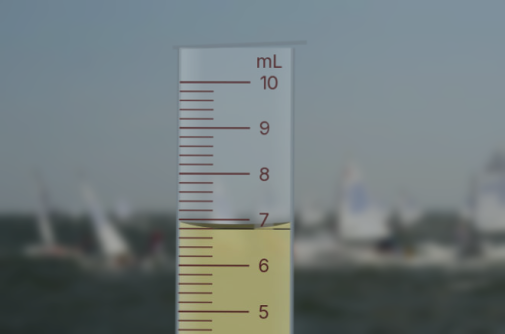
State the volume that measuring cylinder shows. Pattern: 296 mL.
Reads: 6.8 mL
